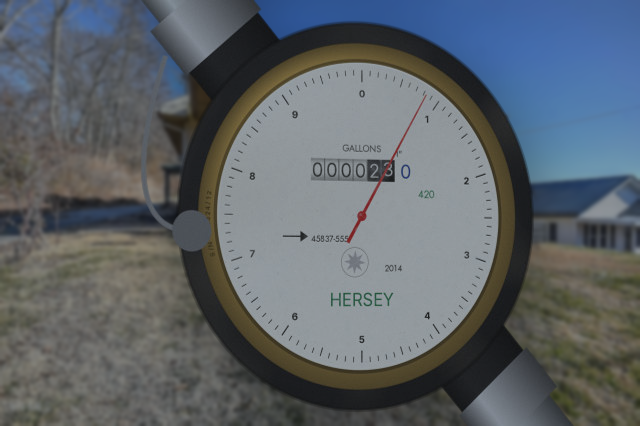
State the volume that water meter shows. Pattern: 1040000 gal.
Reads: 230.8 gal
